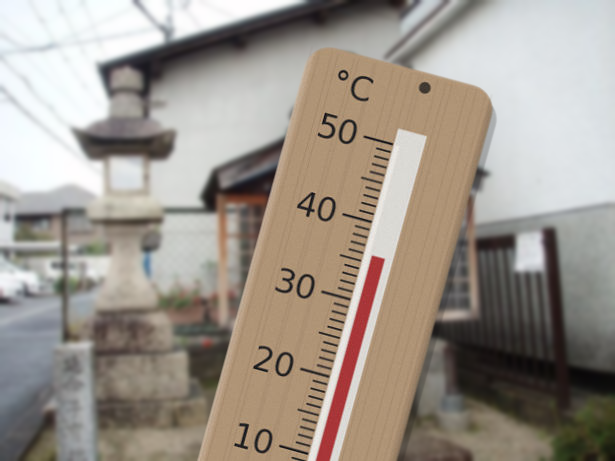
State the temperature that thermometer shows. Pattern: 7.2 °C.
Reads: 36 °C
